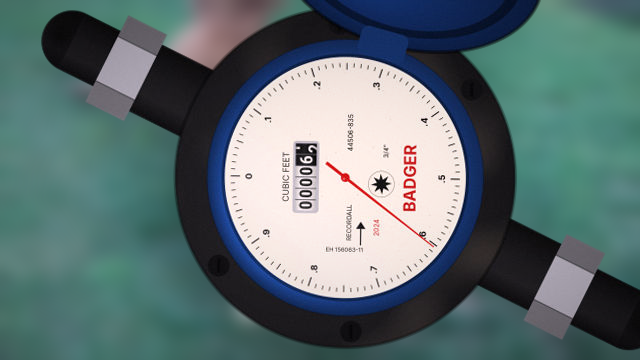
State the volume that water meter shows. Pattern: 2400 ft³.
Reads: 61.60 ft³
